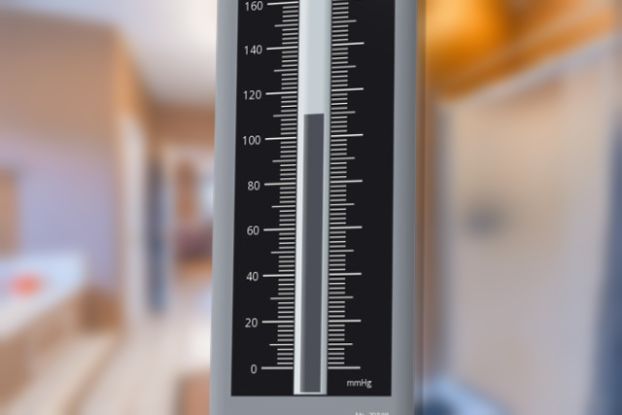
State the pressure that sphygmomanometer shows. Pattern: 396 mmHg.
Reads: 110 mmHg
